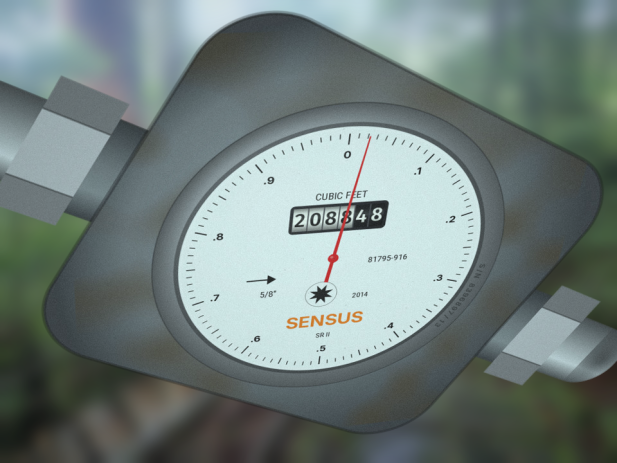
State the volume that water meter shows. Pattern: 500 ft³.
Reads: 208848.02 ft³
